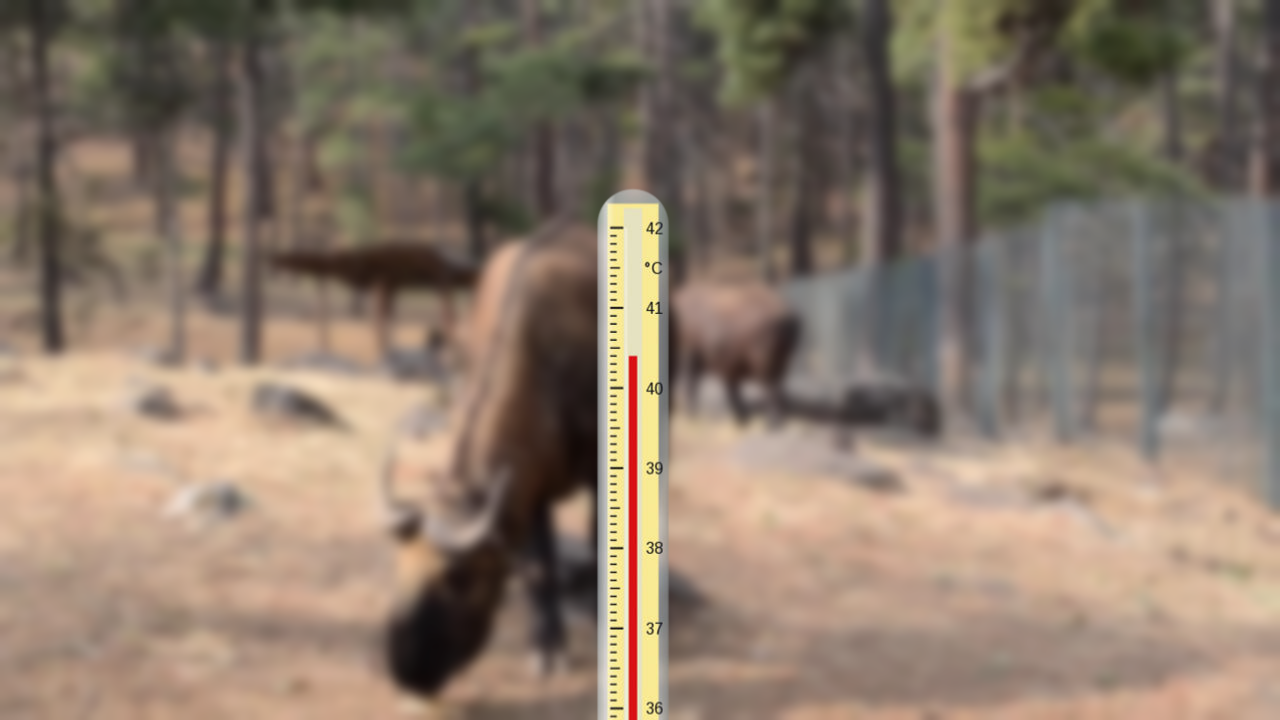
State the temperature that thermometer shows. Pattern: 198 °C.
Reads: 40.4 °C
